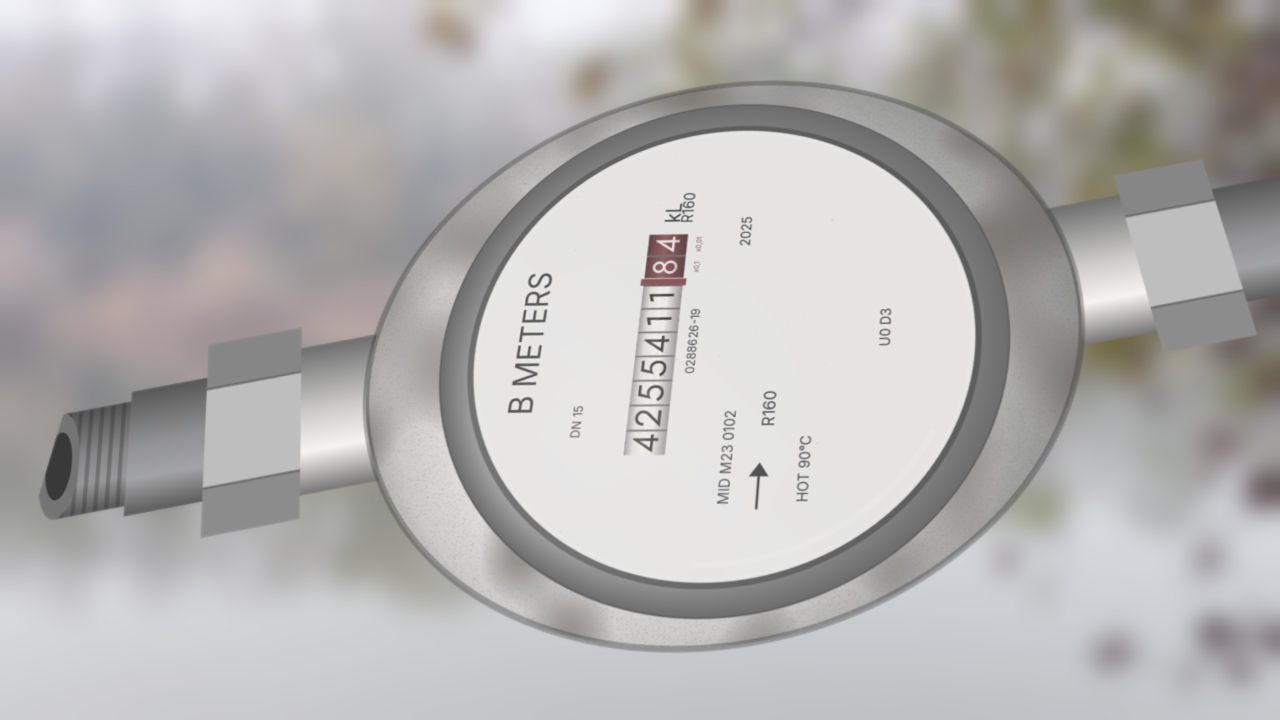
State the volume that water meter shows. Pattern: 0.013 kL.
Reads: 4255411.84 kL
